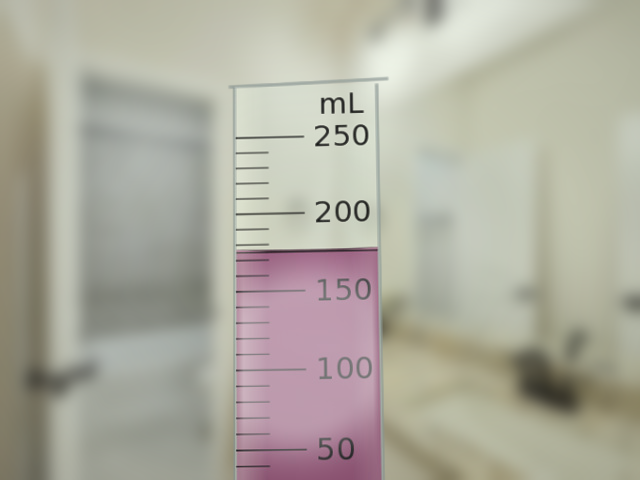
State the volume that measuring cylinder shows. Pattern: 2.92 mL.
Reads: 175 mL
